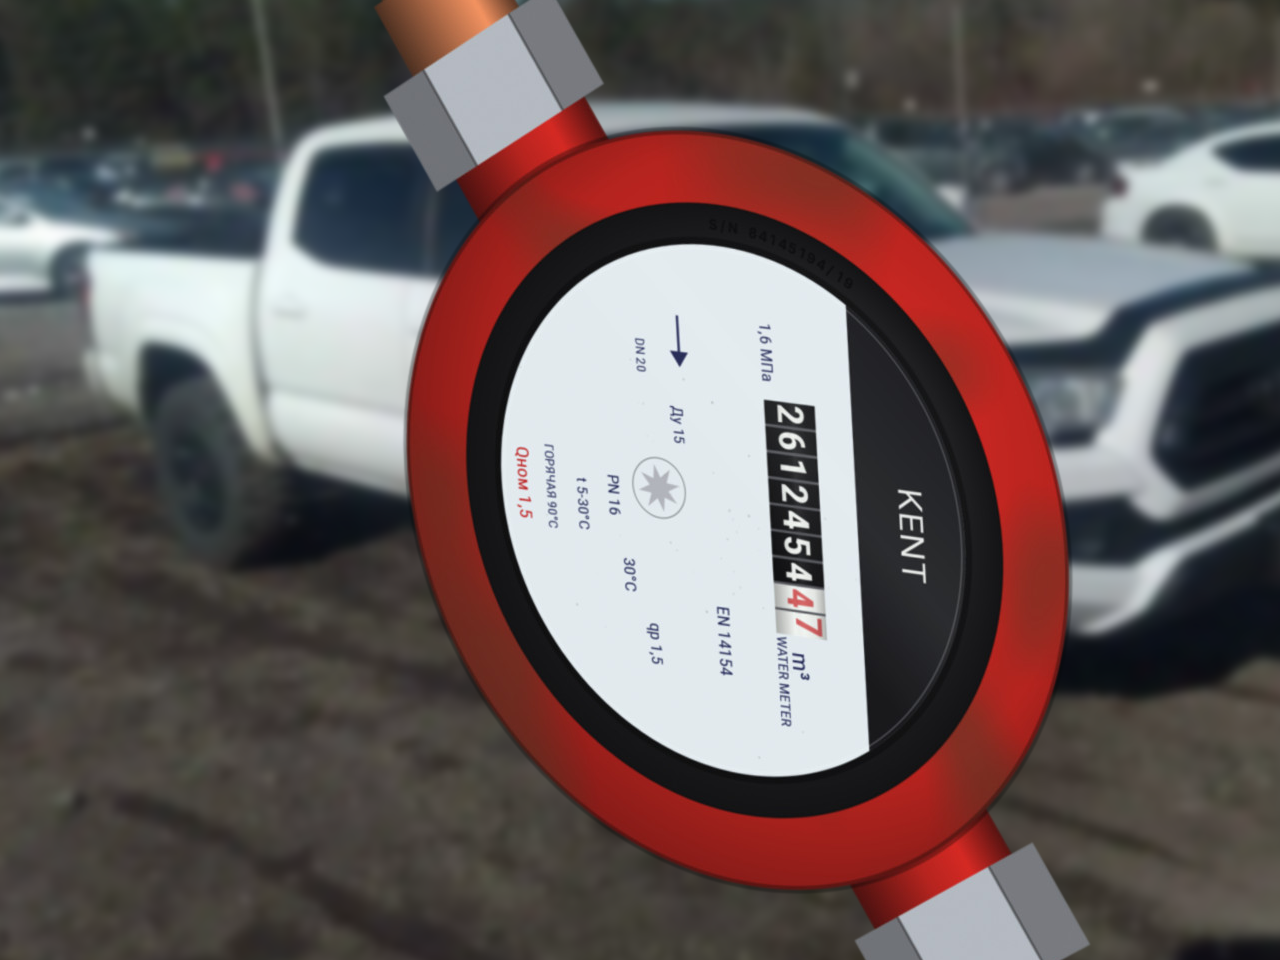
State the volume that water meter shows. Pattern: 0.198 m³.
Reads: 2612454.47 m³
